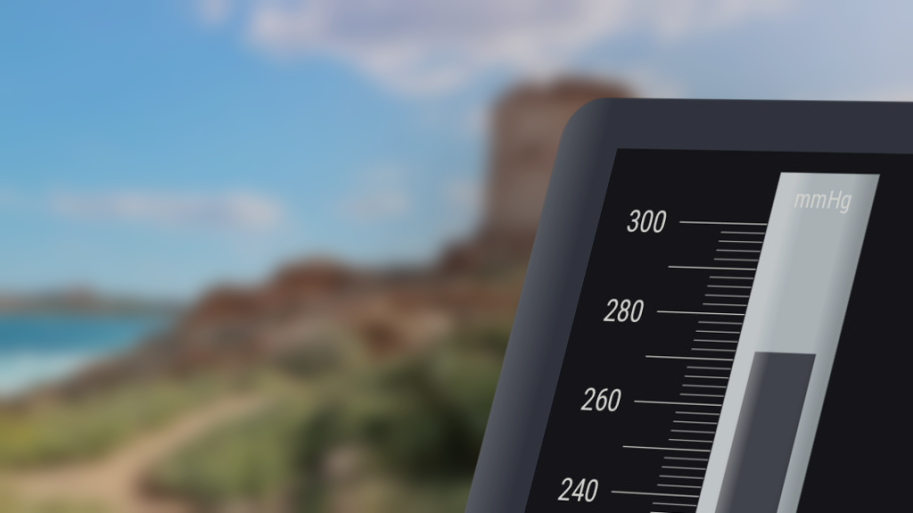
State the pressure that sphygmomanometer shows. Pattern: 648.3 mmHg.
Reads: 272 mmHg
